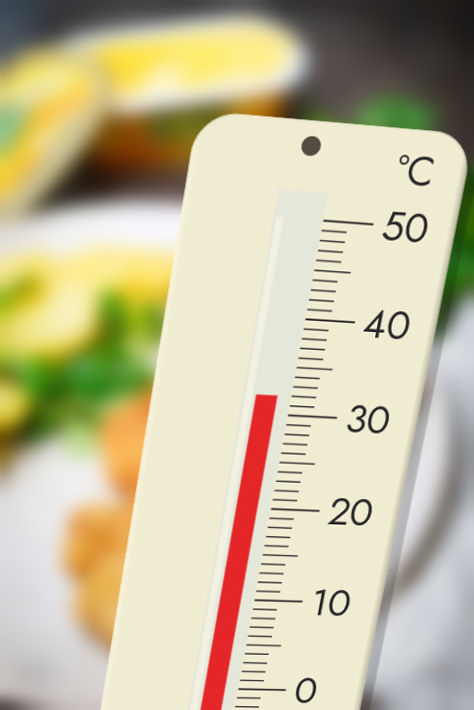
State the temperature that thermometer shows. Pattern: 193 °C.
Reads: 32 °C
